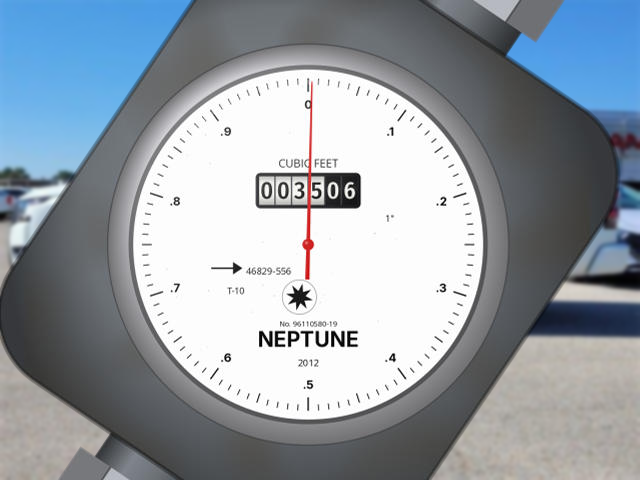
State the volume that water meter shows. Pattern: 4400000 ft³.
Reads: 3506.00 ft³
